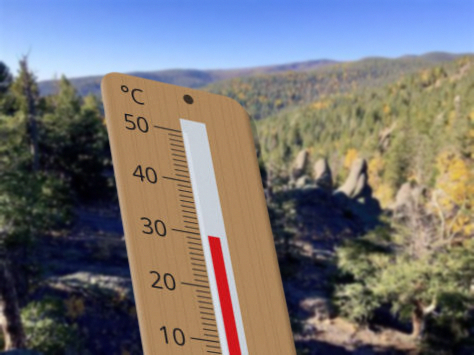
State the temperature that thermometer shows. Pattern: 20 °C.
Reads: 30 °C
